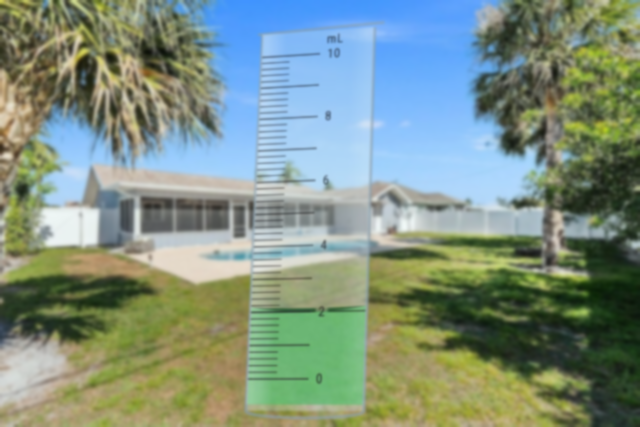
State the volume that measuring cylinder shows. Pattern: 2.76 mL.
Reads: 2 mL
